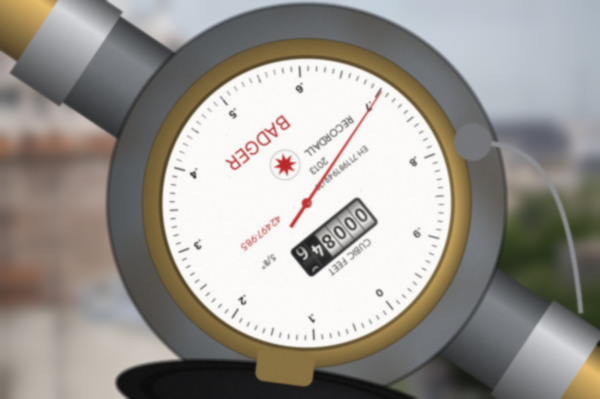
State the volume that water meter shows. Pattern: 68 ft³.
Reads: 845.70 ft³
